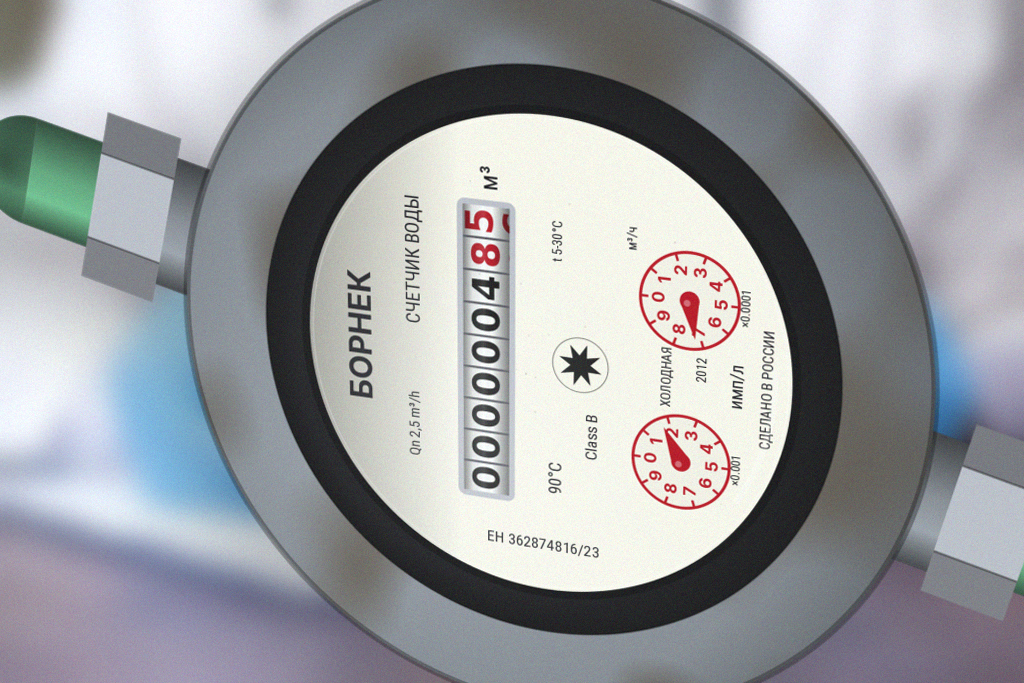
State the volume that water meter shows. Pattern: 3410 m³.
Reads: 4.8517 m³
